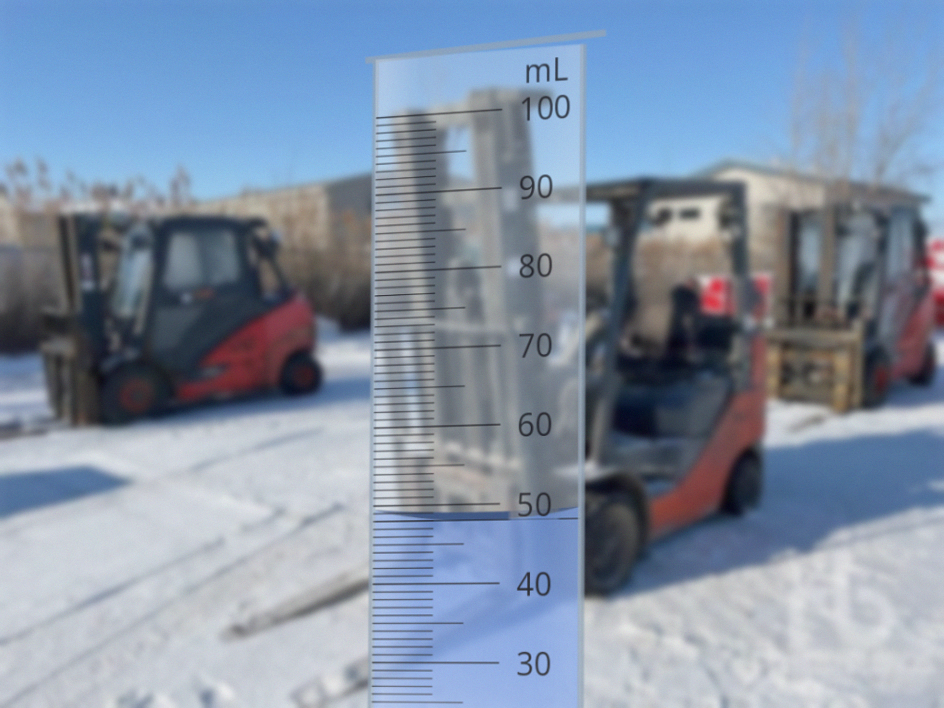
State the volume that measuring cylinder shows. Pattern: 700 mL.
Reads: 48 mL
